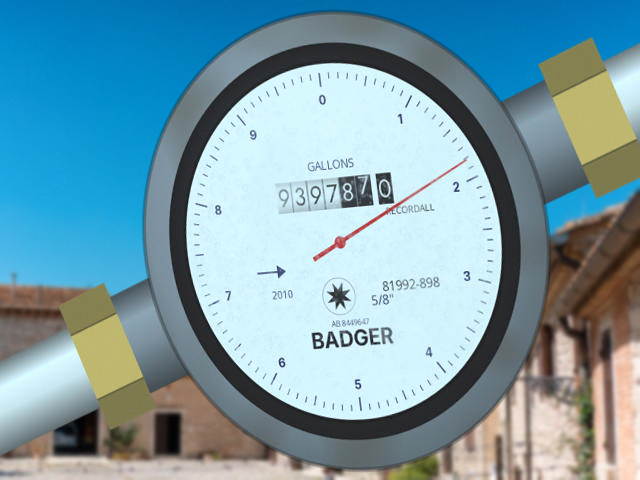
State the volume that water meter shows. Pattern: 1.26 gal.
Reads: 9397871.8 gal
